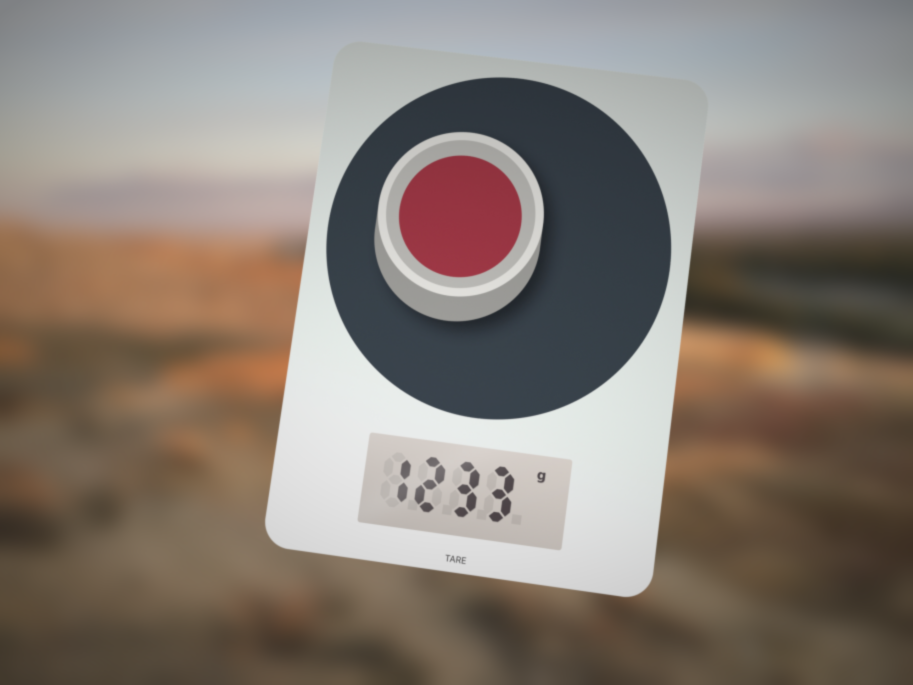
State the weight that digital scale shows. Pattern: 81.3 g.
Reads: 1233 g
